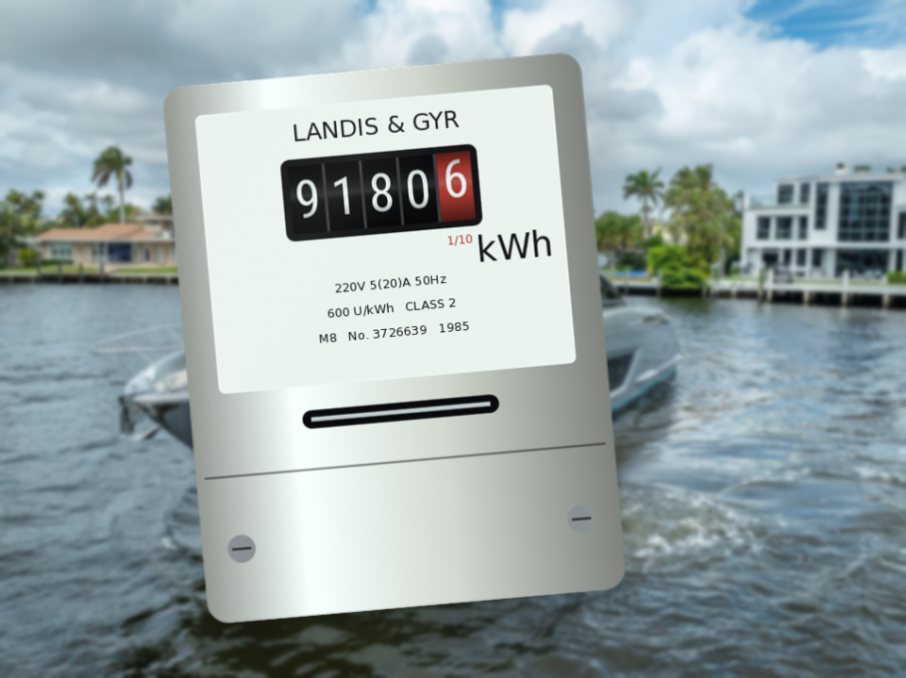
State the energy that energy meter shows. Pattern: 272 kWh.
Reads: 9180.6 kWh
